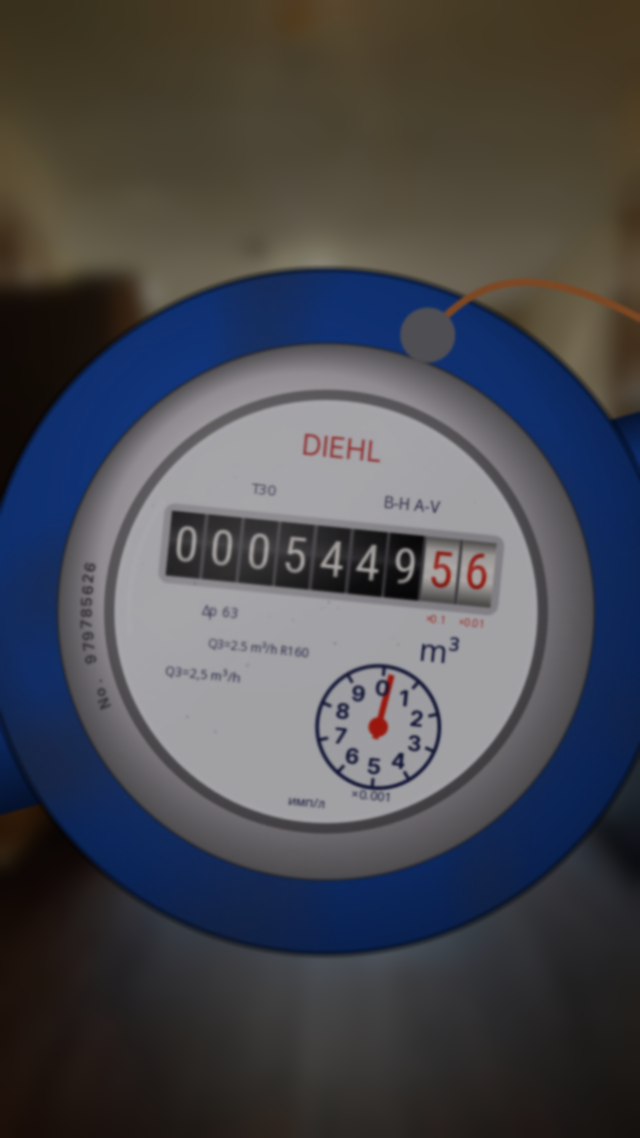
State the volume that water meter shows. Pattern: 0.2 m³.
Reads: 5449.560 m³
